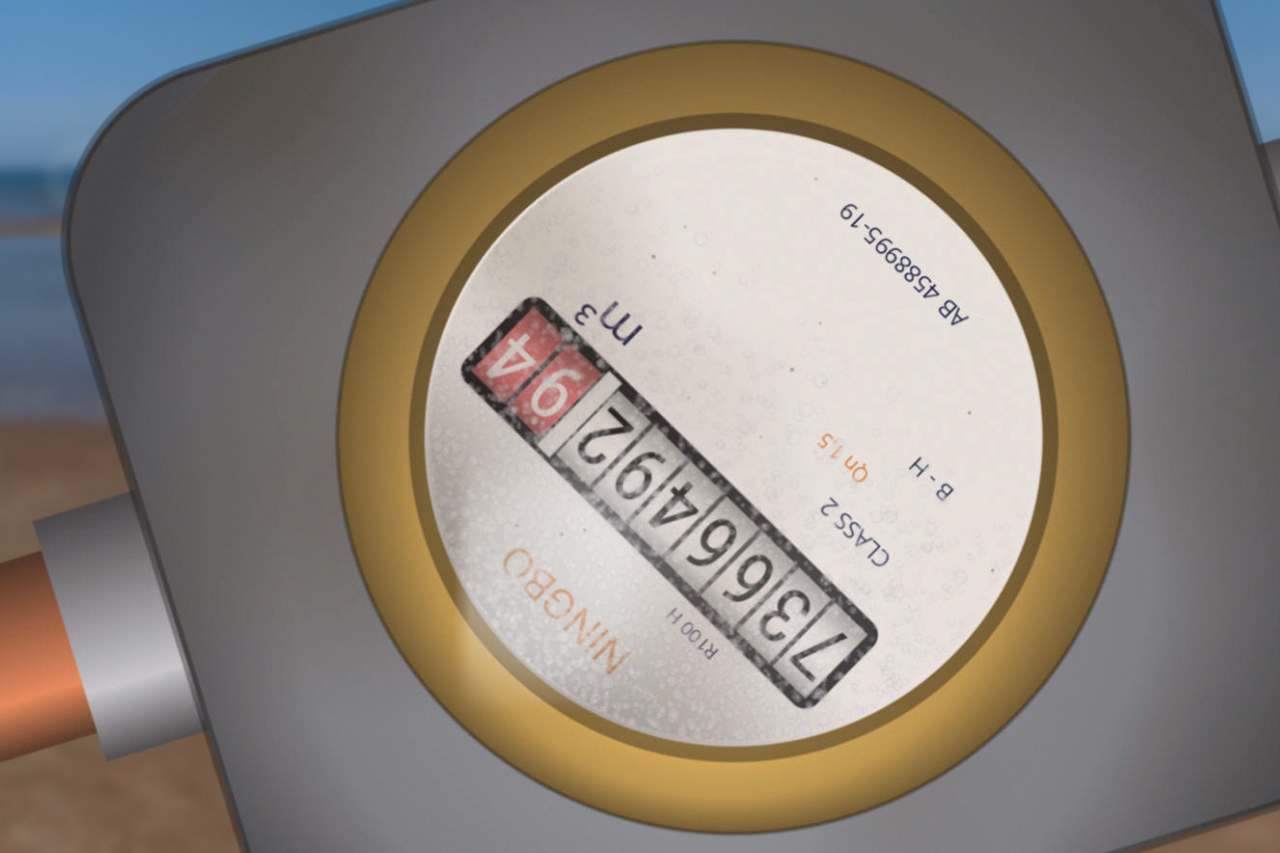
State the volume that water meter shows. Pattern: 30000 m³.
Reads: 7366492.94 m³
